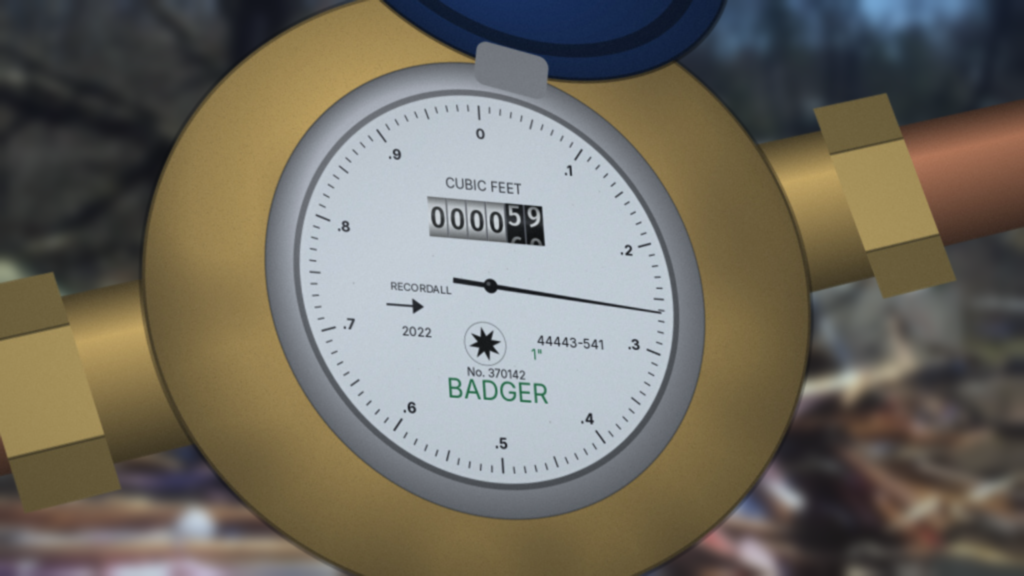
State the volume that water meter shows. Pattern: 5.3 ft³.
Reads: 59.26 ft³
